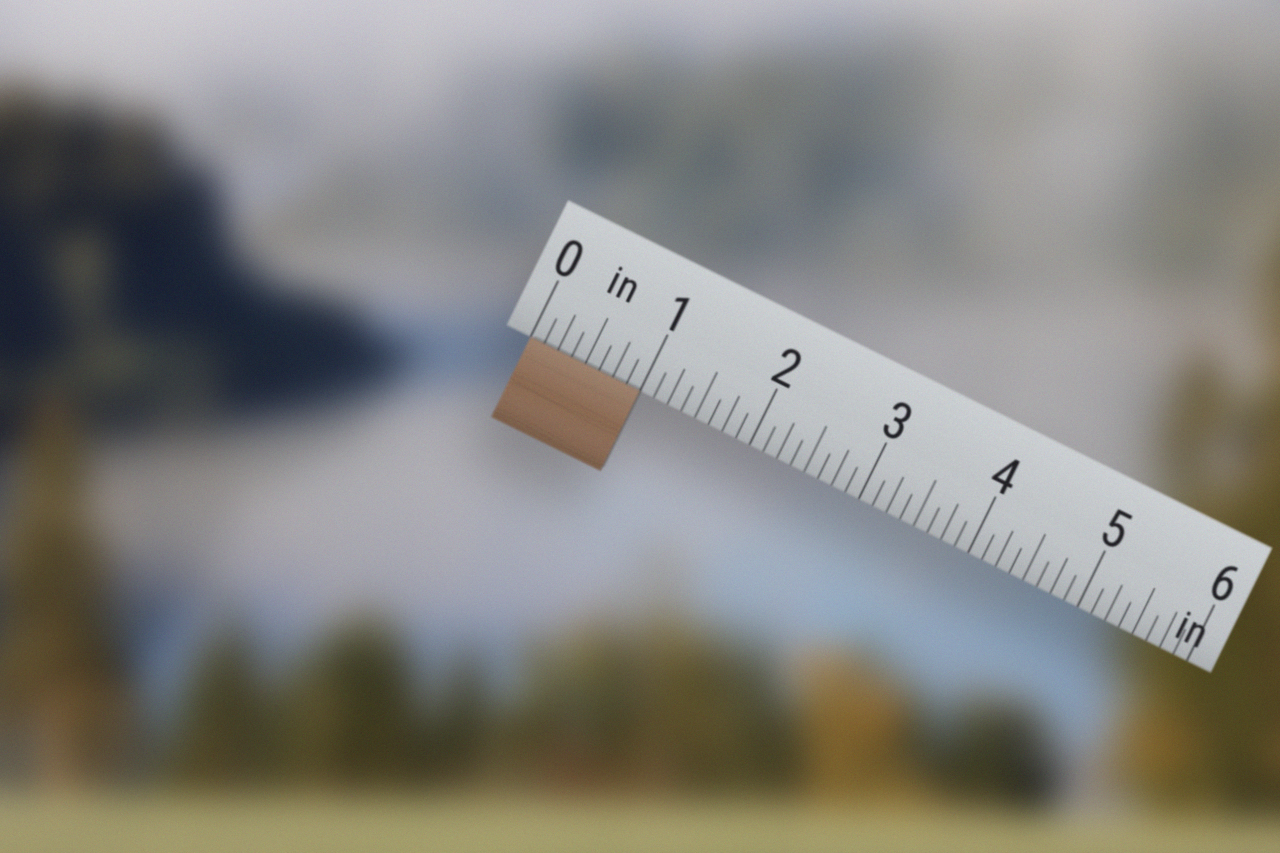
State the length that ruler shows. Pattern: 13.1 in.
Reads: 1 in
